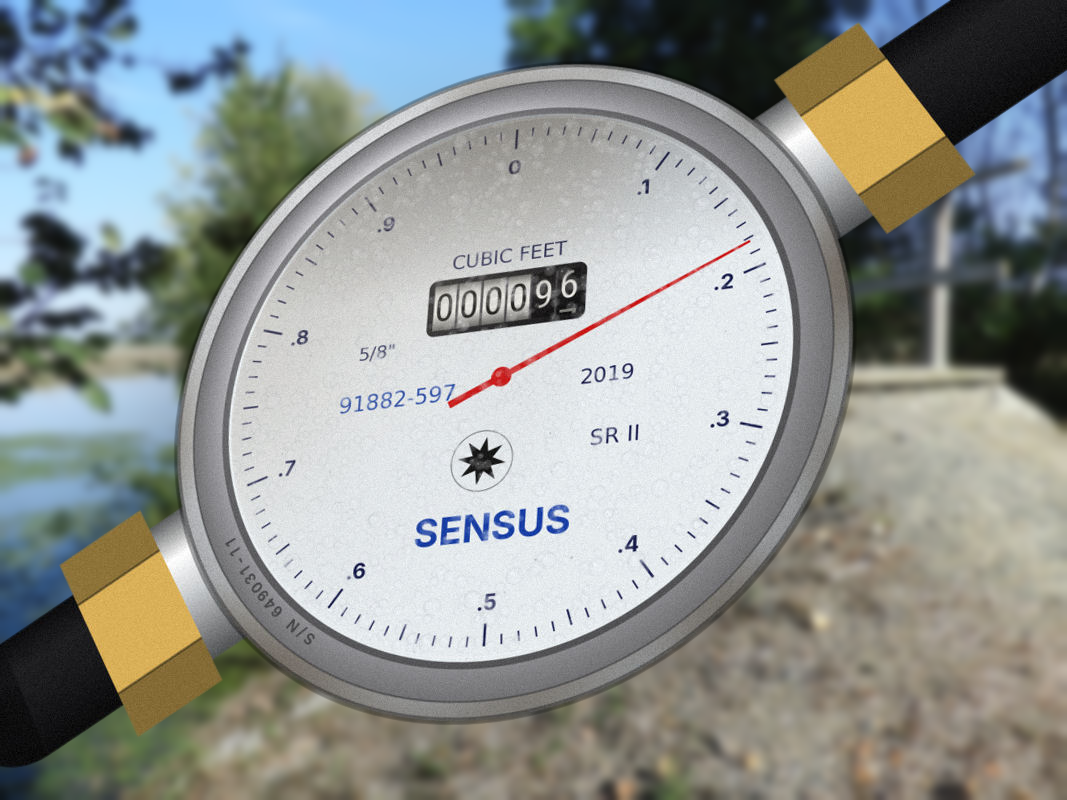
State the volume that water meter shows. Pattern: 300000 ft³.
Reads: 96.18 ft³
